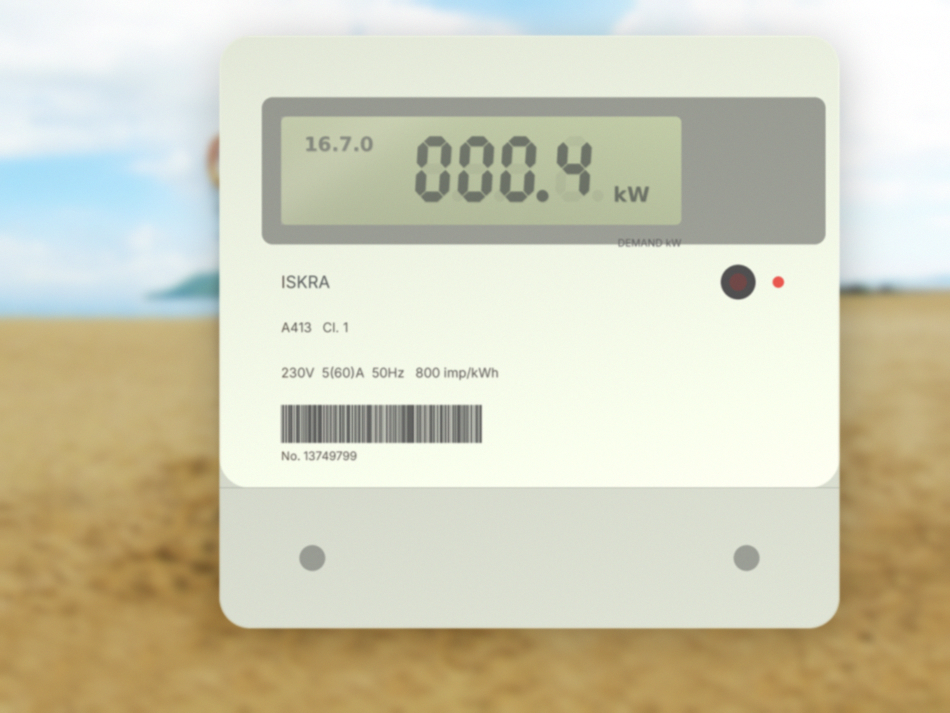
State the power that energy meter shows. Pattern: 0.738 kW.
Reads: 0.4 kW
